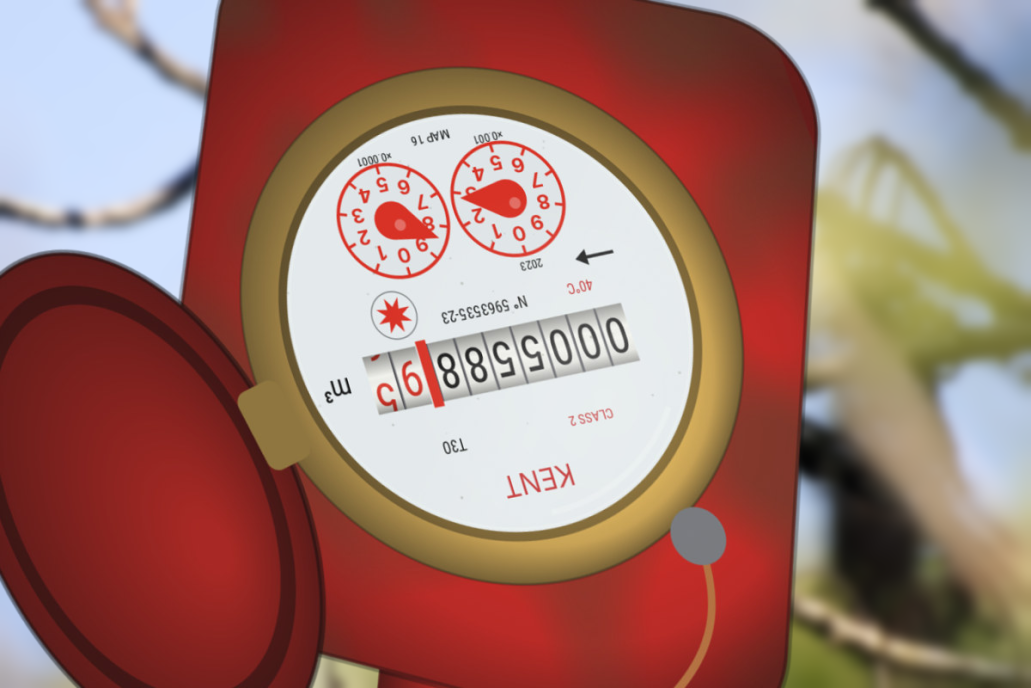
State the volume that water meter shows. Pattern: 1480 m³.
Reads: 5588.9528 m³
